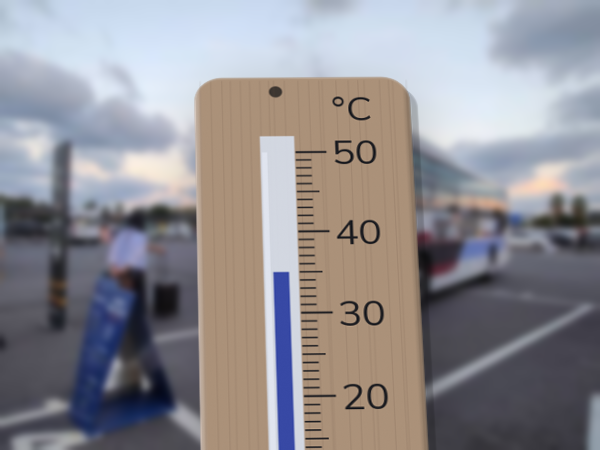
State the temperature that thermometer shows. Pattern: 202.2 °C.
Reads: 35 °C
